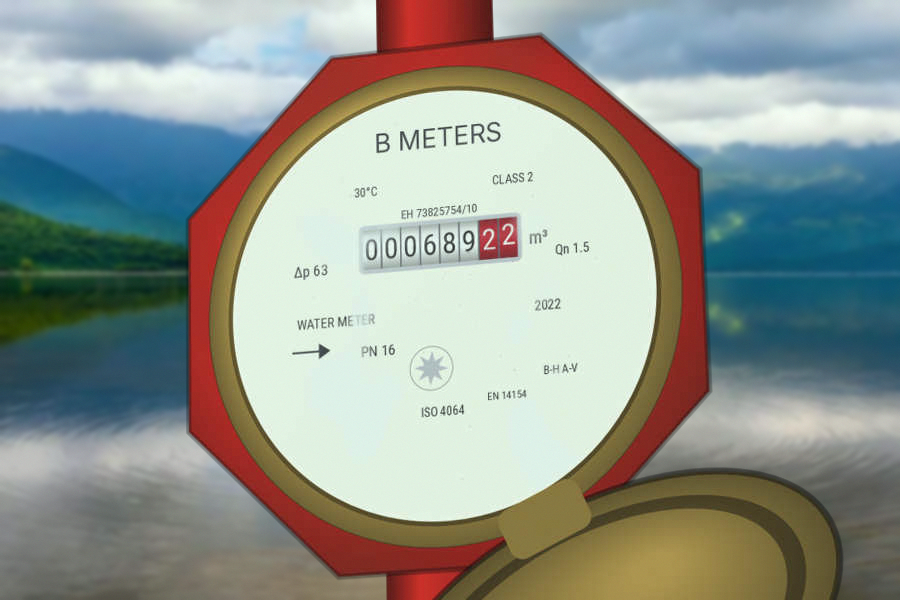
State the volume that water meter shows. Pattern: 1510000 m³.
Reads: 689.22 m³
